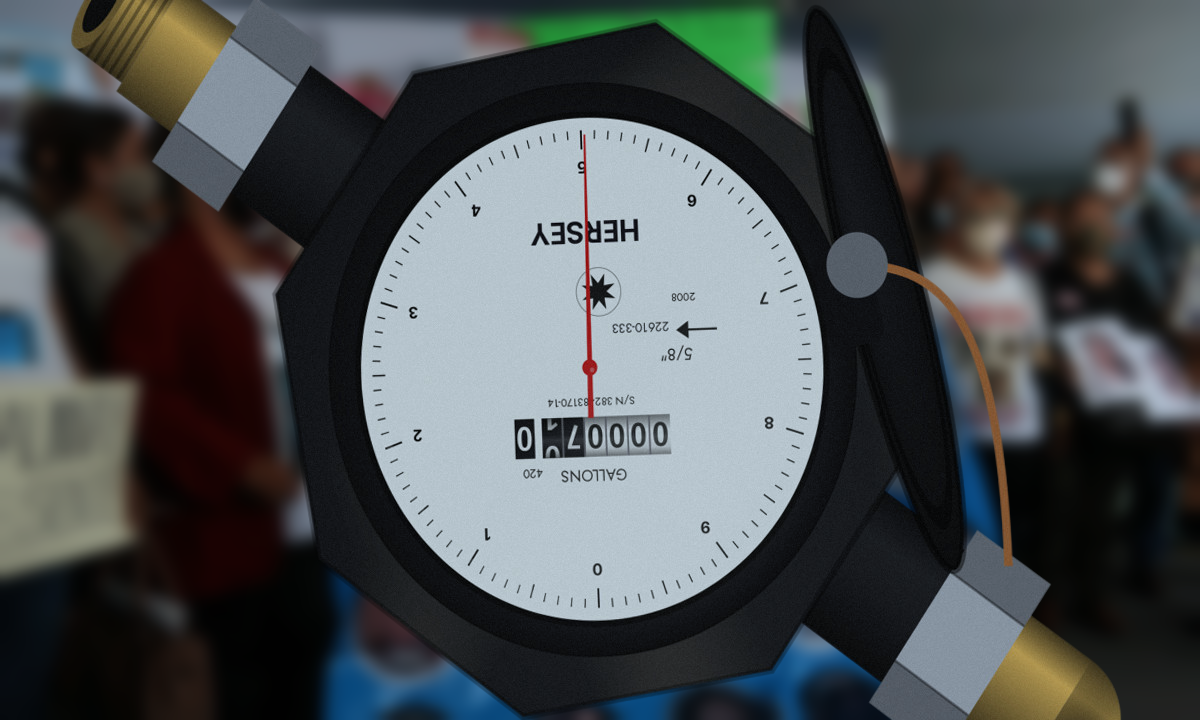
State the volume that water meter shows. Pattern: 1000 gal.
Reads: 705.0 gal
